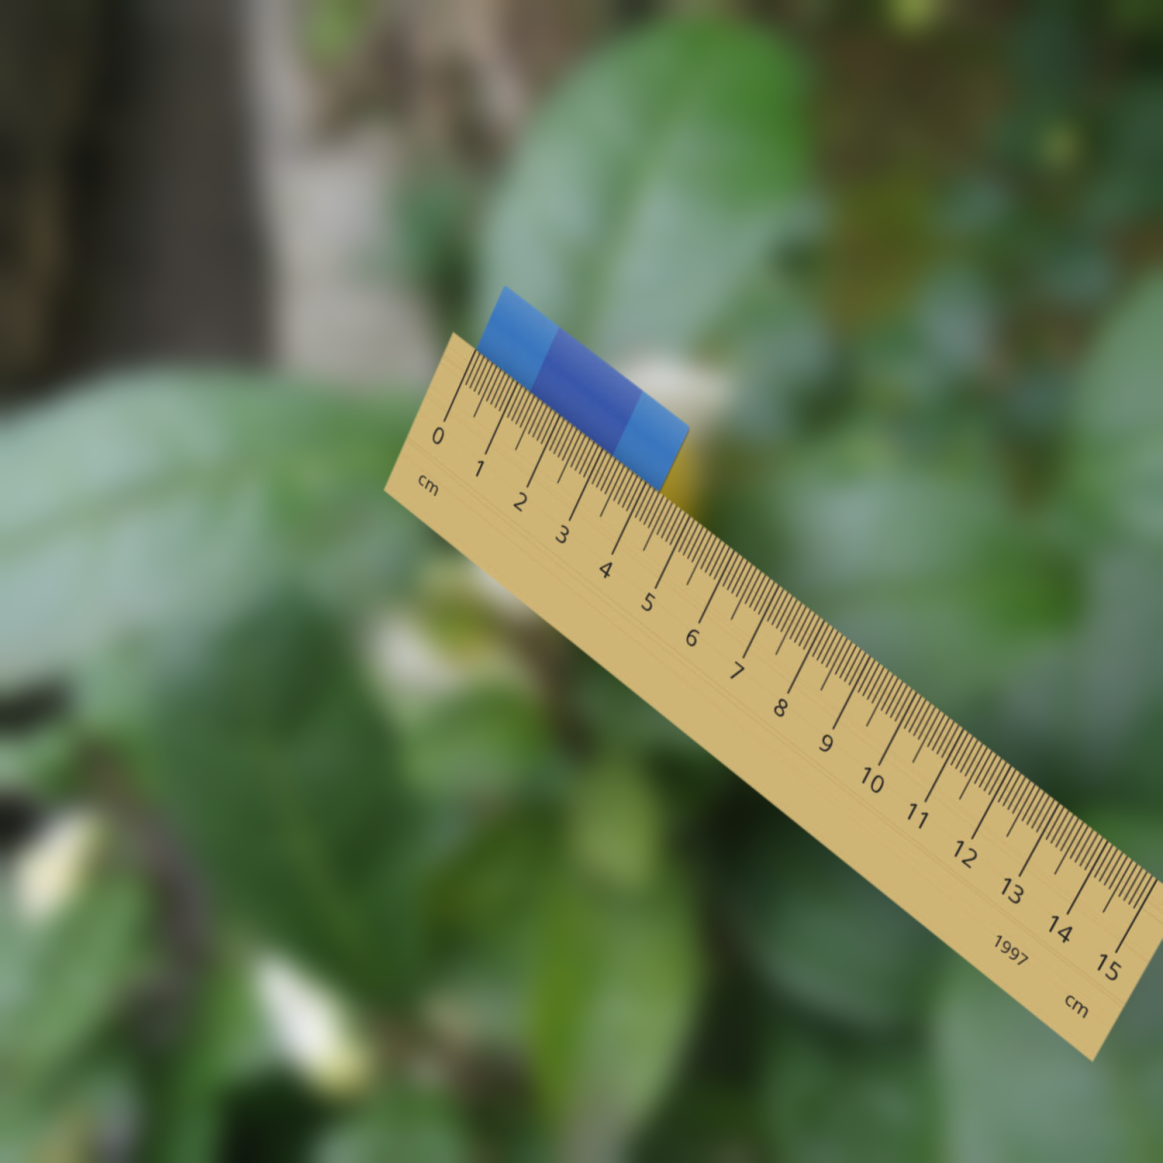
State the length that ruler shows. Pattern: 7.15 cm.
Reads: 4.3 cm
